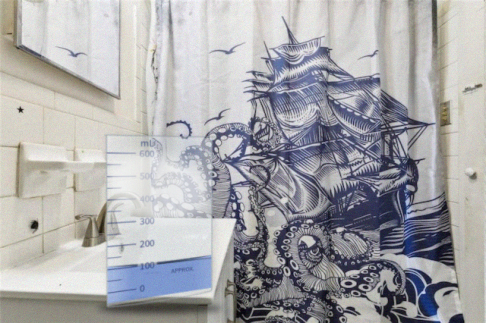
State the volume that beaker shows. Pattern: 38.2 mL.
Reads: 100 mL
